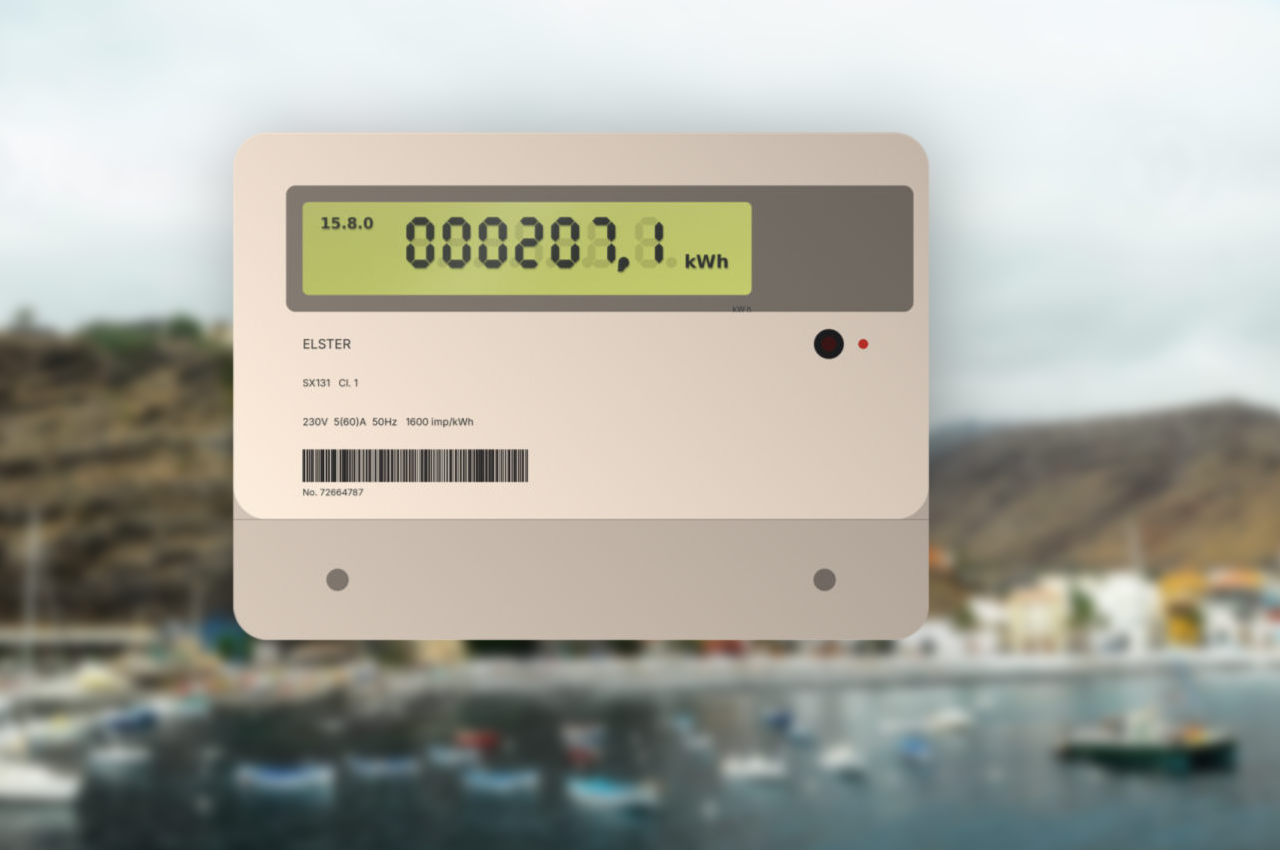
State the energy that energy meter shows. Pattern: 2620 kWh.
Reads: 207.1 kWh
